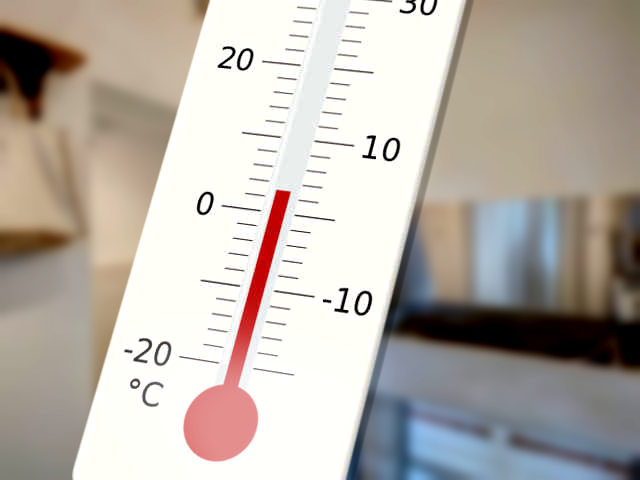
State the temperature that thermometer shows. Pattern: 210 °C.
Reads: 3 °C
